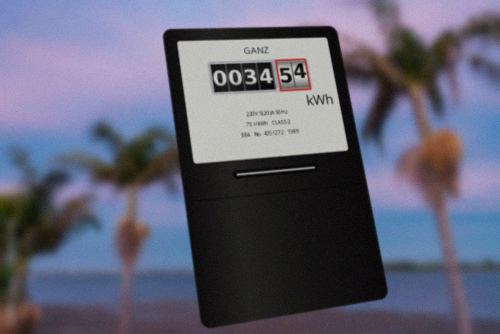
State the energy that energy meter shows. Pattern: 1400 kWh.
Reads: 34.54 kWh
